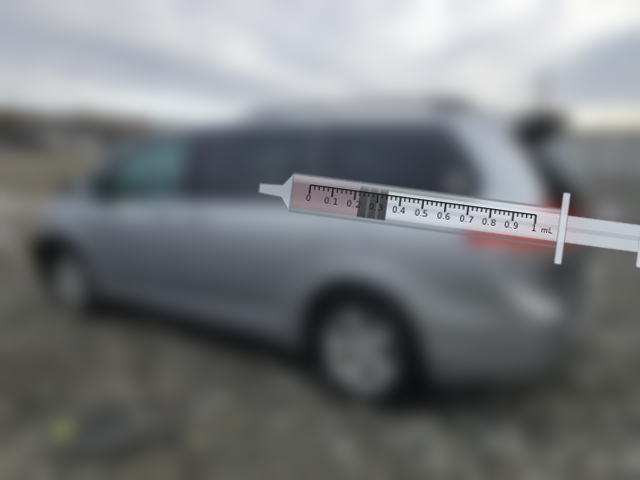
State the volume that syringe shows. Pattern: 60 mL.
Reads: 0.22 mL
